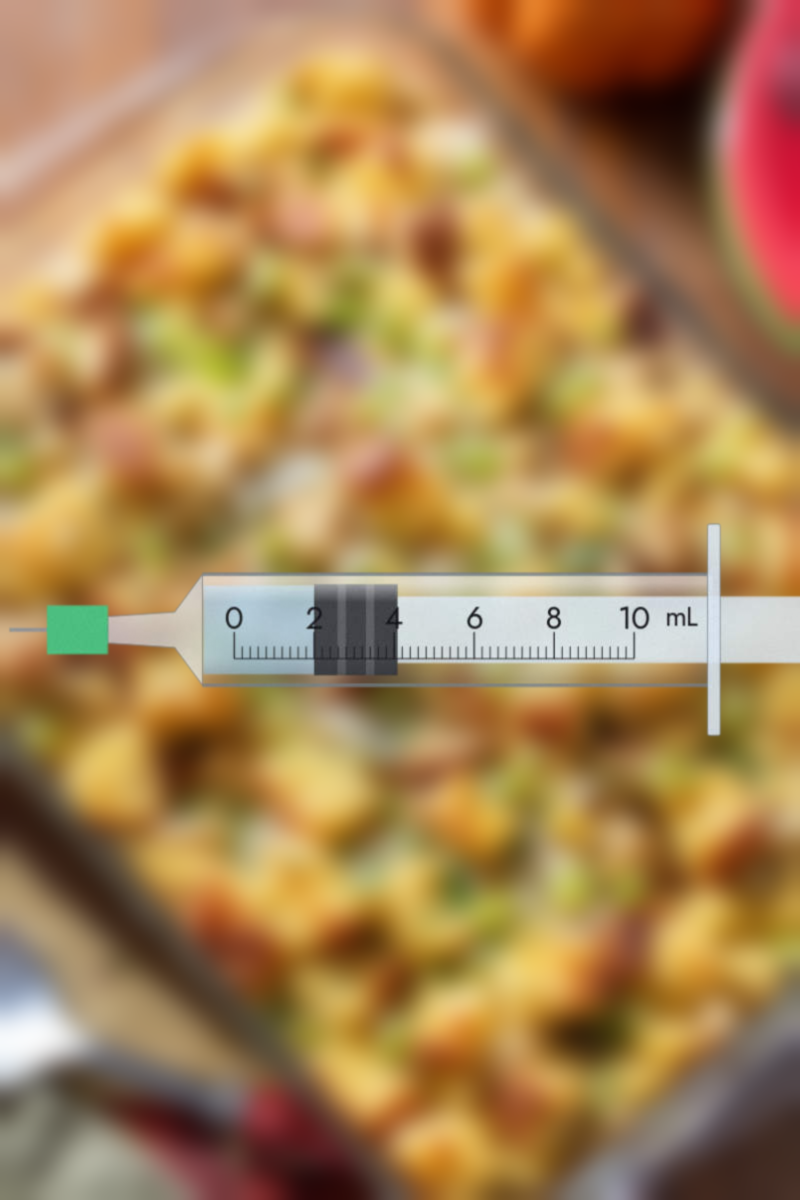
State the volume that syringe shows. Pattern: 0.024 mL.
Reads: 2 mL
